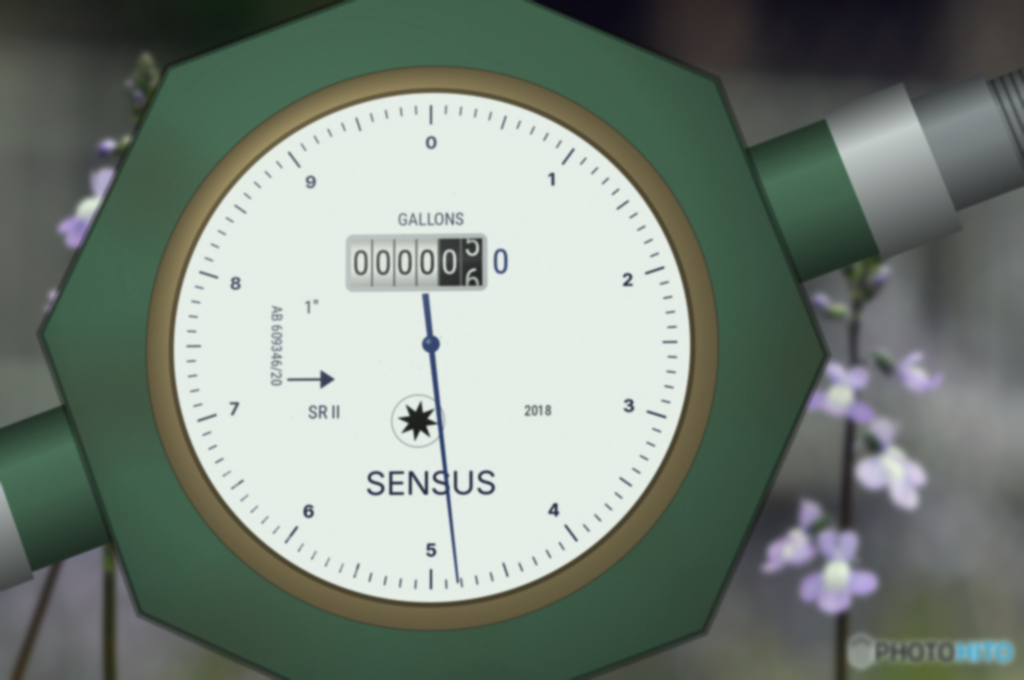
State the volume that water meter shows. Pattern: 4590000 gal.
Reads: 54.8 gal
